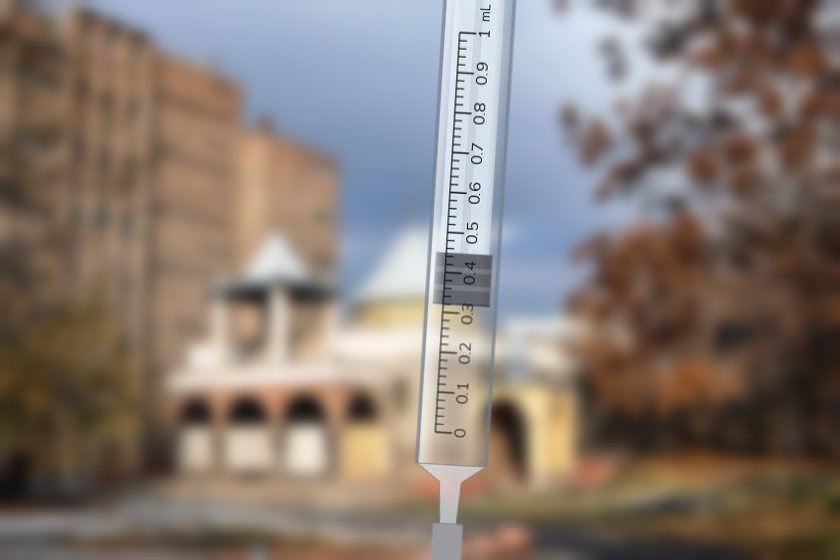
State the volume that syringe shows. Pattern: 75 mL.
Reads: 0.32 mL
